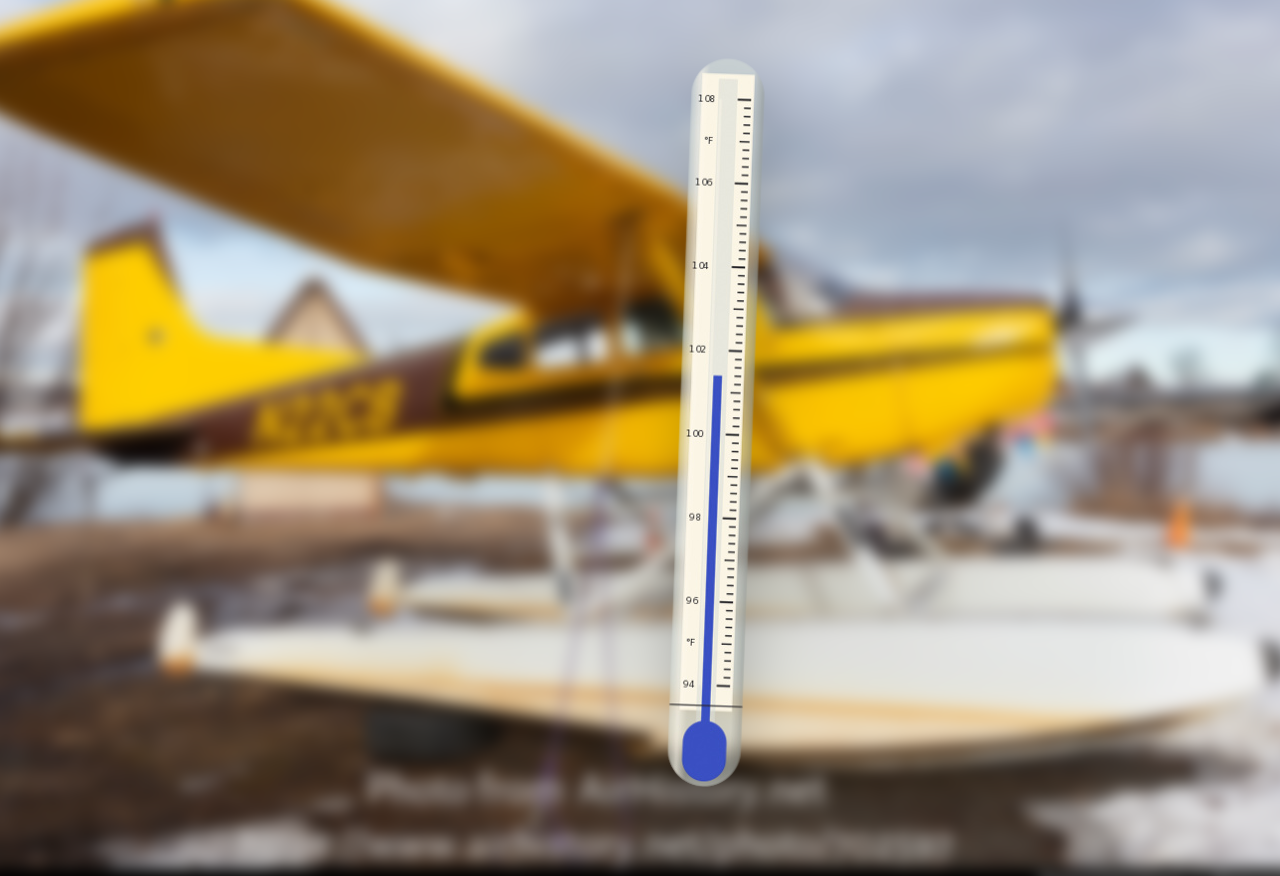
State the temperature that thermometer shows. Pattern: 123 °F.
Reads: 101.4 °F
